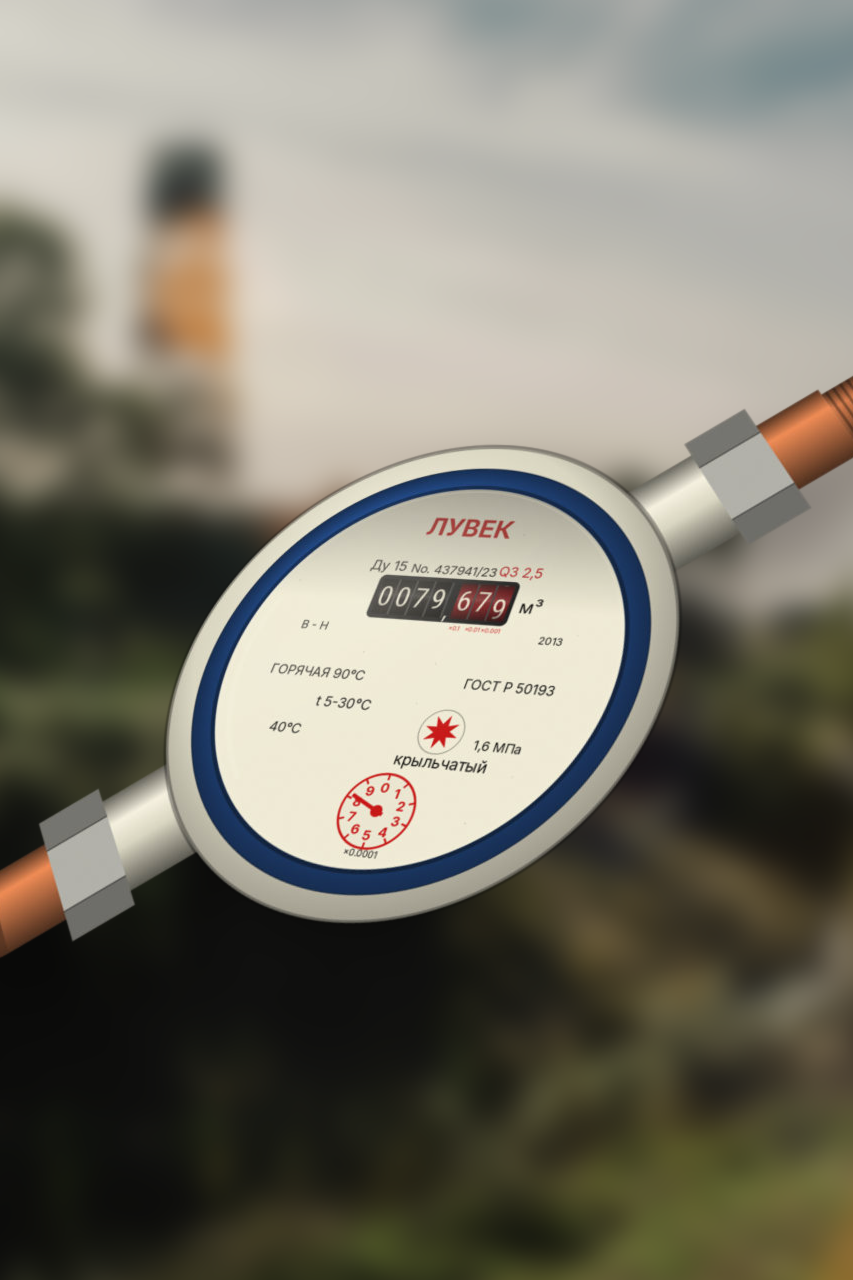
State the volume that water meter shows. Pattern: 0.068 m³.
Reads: 79.6788 m³
